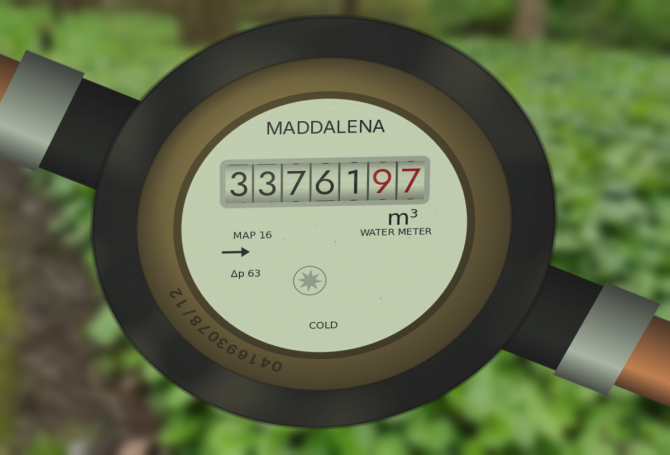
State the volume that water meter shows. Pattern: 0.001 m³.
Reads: 33761.97 m³
